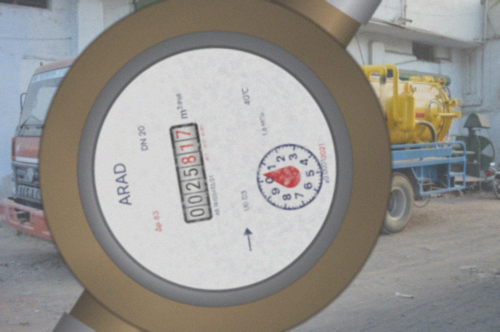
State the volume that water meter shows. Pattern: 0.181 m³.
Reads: 25.8170 m³
